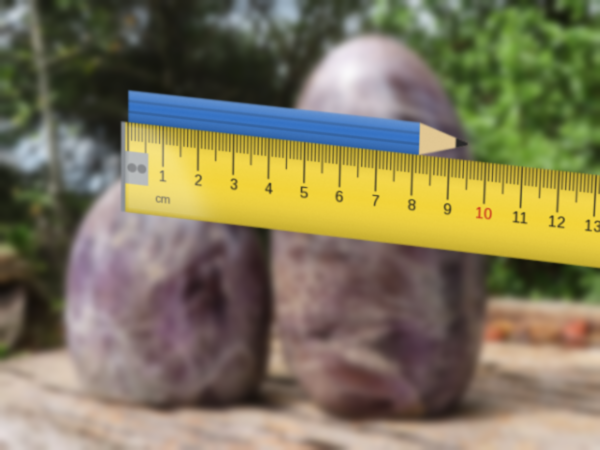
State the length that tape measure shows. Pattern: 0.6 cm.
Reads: 9.5 cm
